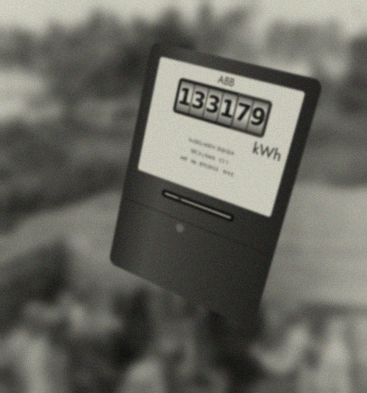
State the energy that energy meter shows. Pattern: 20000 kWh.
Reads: 1331.79 kWh
